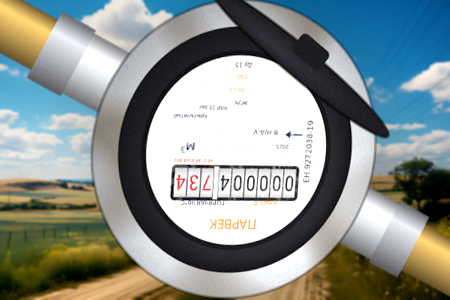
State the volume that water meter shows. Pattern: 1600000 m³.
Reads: 4.734 m³
